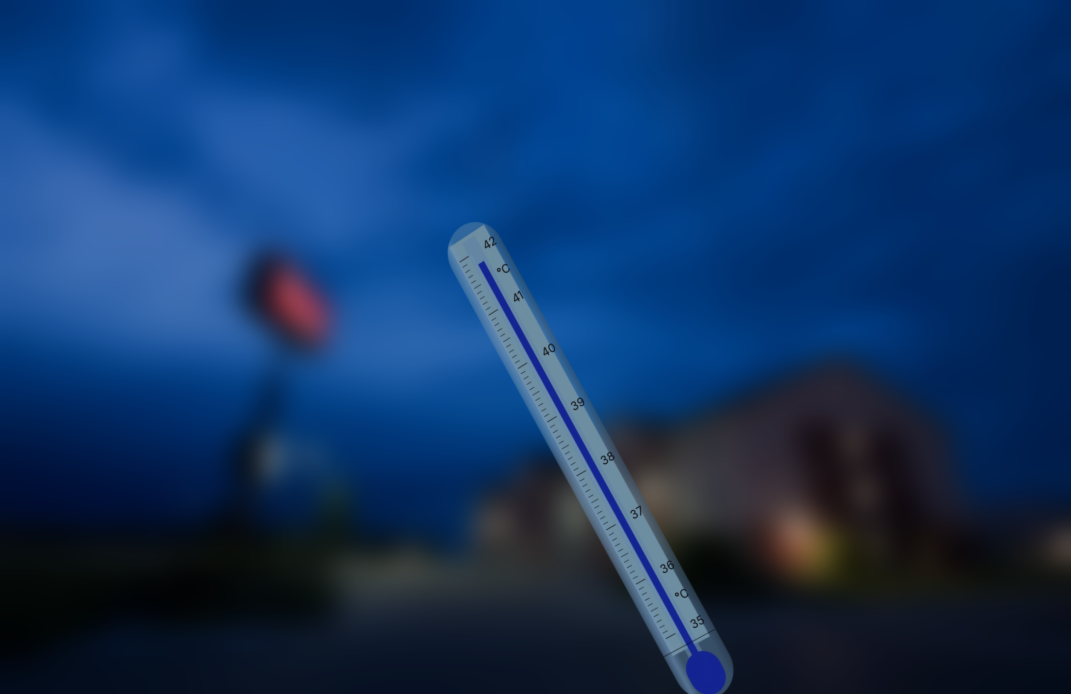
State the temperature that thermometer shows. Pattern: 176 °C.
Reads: 41.8 °C
